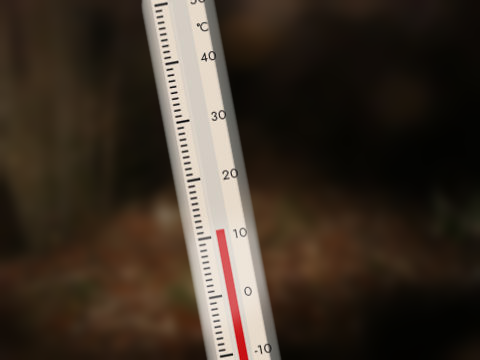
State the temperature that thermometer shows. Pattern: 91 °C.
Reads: 11 °C
